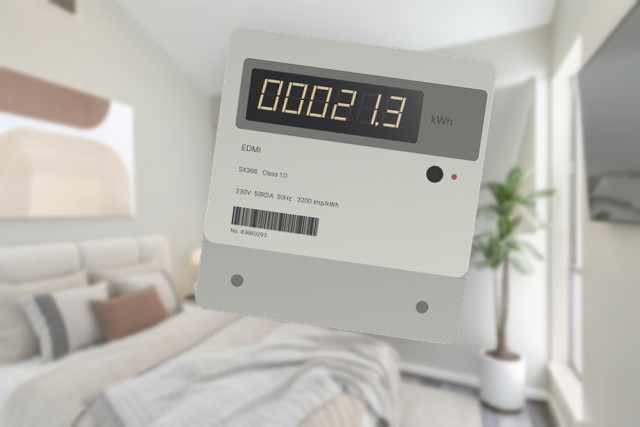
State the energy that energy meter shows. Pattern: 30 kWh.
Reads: 21.3 kWh
